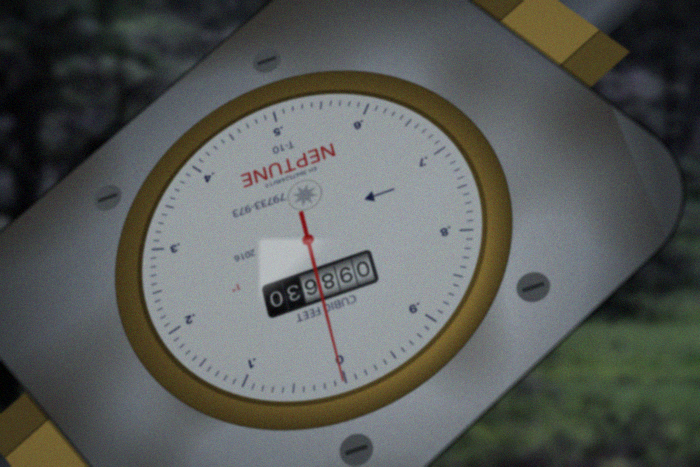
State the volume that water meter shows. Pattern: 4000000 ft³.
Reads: 98630.00 ft³
